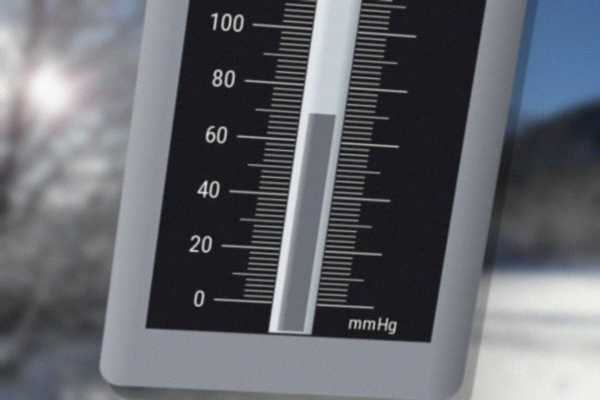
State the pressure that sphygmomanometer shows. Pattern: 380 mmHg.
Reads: 70 mmHg
